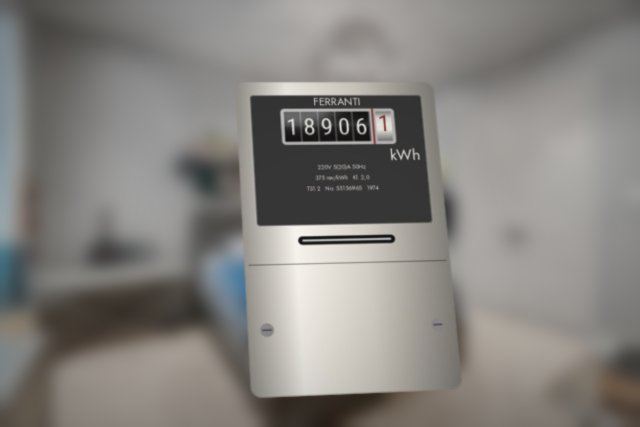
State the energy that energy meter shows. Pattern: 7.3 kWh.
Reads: 18906.1 kWh
